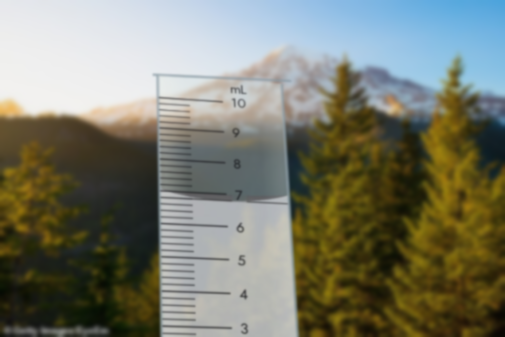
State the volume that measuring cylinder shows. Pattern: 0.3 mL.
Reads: 6.8 mL
